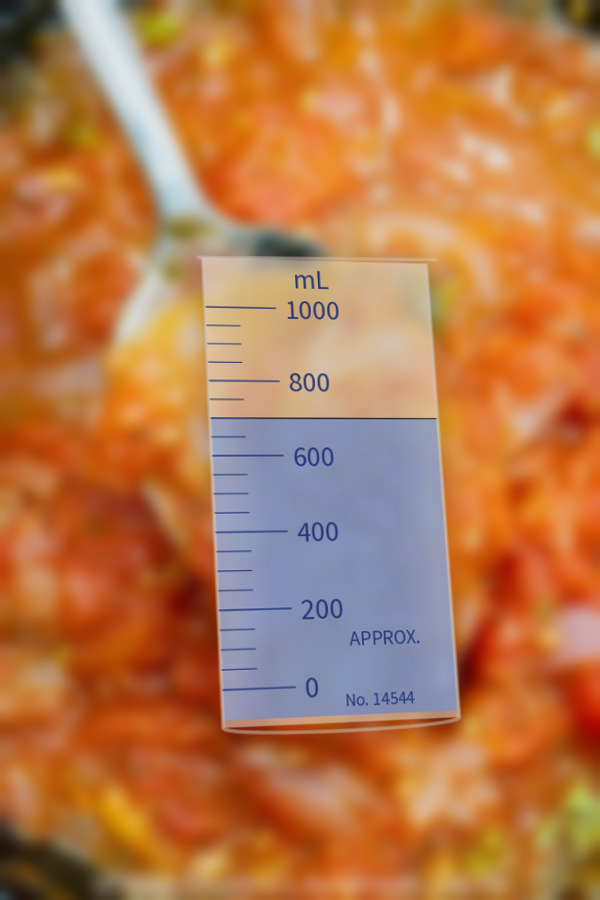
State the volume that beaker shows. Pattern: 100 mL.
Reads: 700 mL
